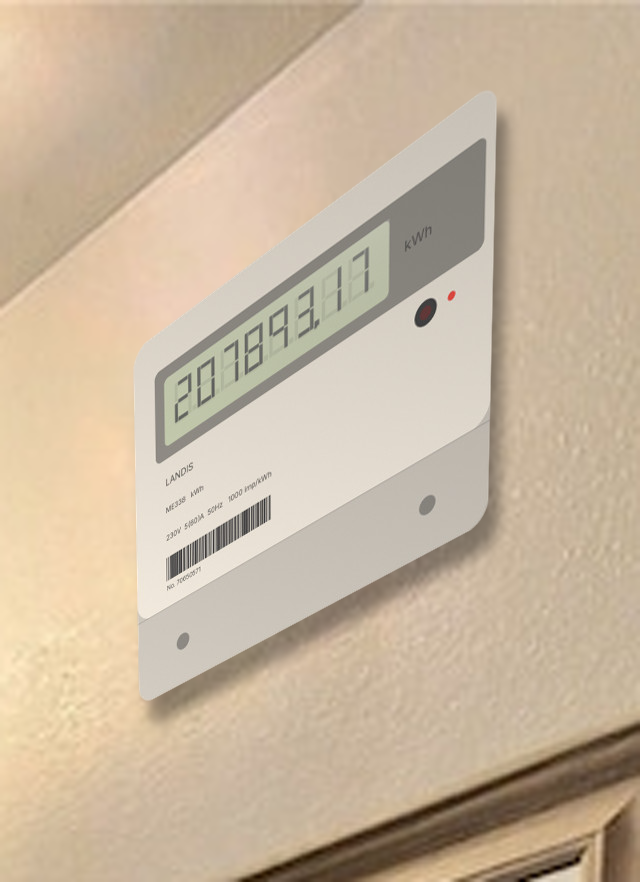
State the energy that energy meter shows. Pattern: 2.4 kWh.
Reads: 207893.17 kWh
